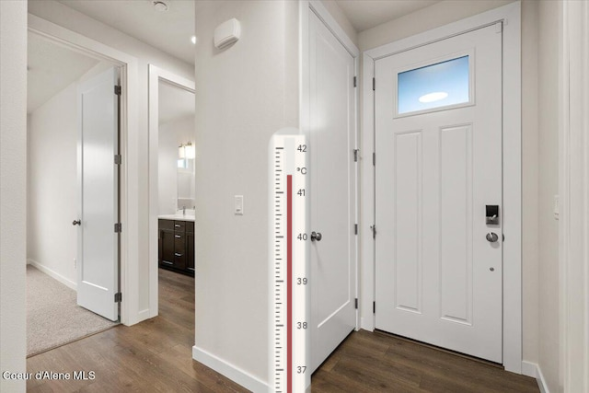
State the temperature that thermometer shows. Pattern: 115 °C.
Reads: 41.4 °C
